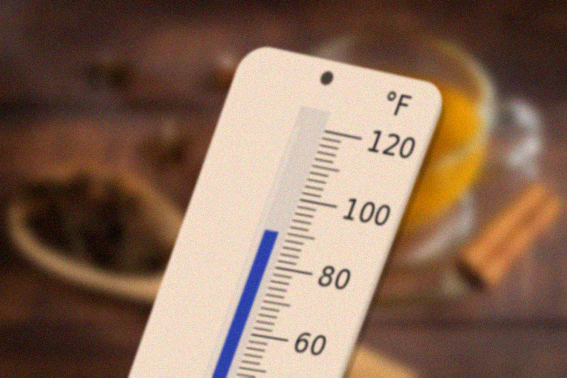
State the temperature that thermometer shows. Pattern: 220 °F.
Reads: 90 °F
